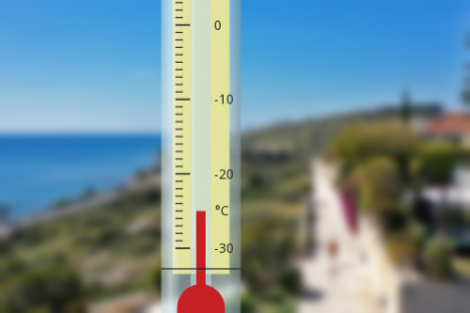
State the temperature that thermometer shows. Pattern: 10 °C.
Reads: -25 °C
